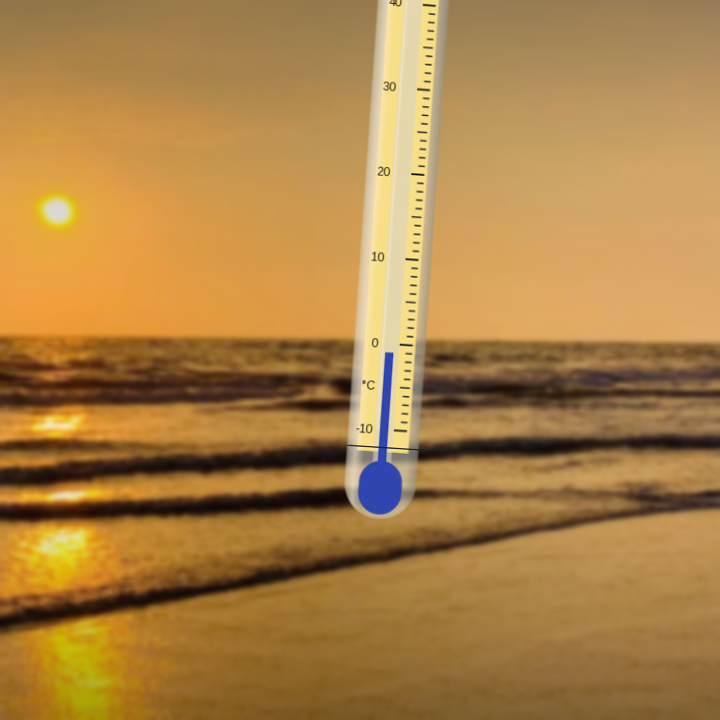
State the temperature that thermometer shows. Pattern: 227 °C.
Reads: -1 °C
